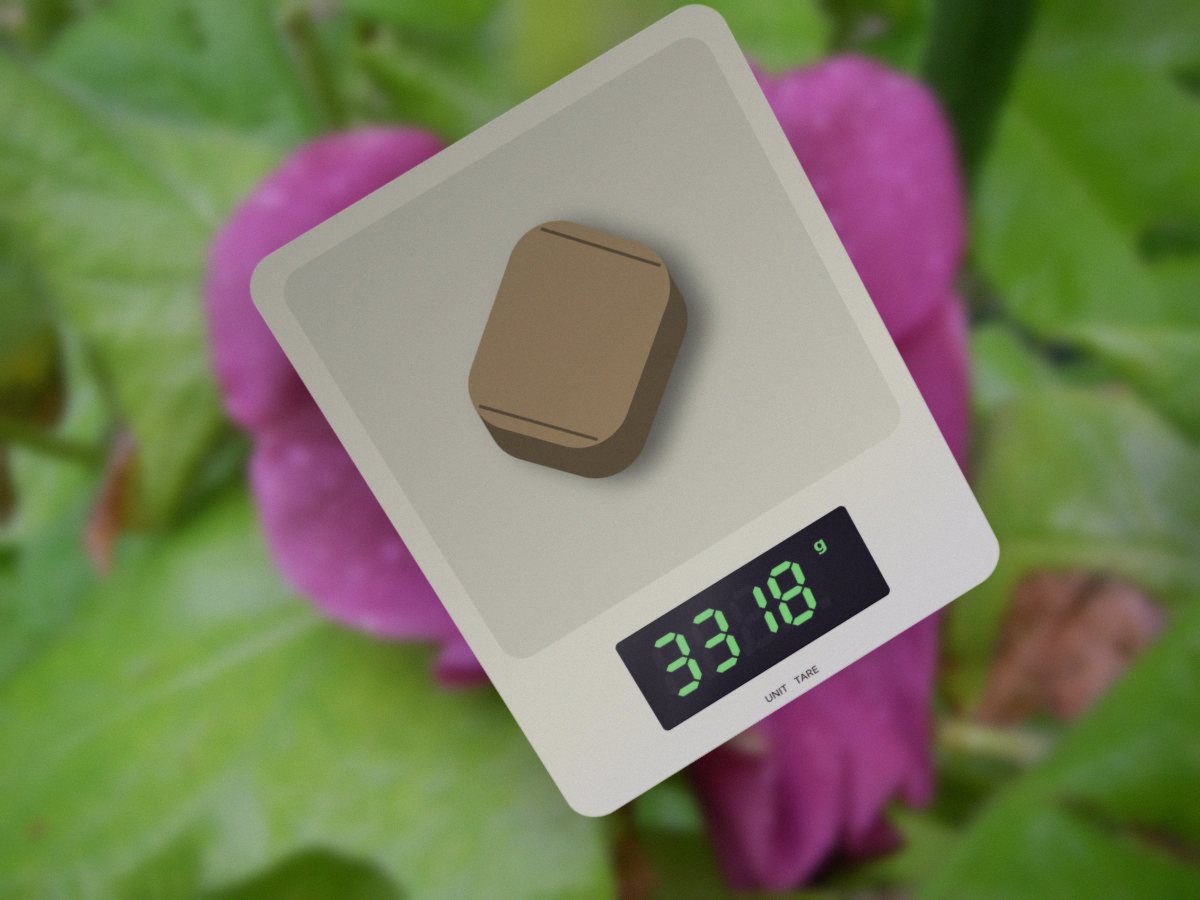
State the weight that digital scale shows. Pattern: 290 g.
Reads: 3318 g
